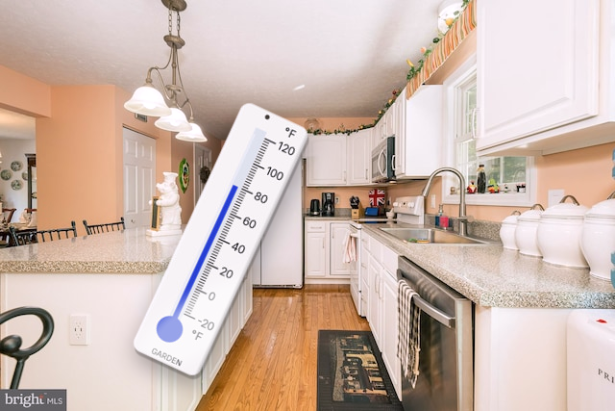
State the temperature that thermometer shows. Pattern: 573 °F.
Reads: 80 °F
